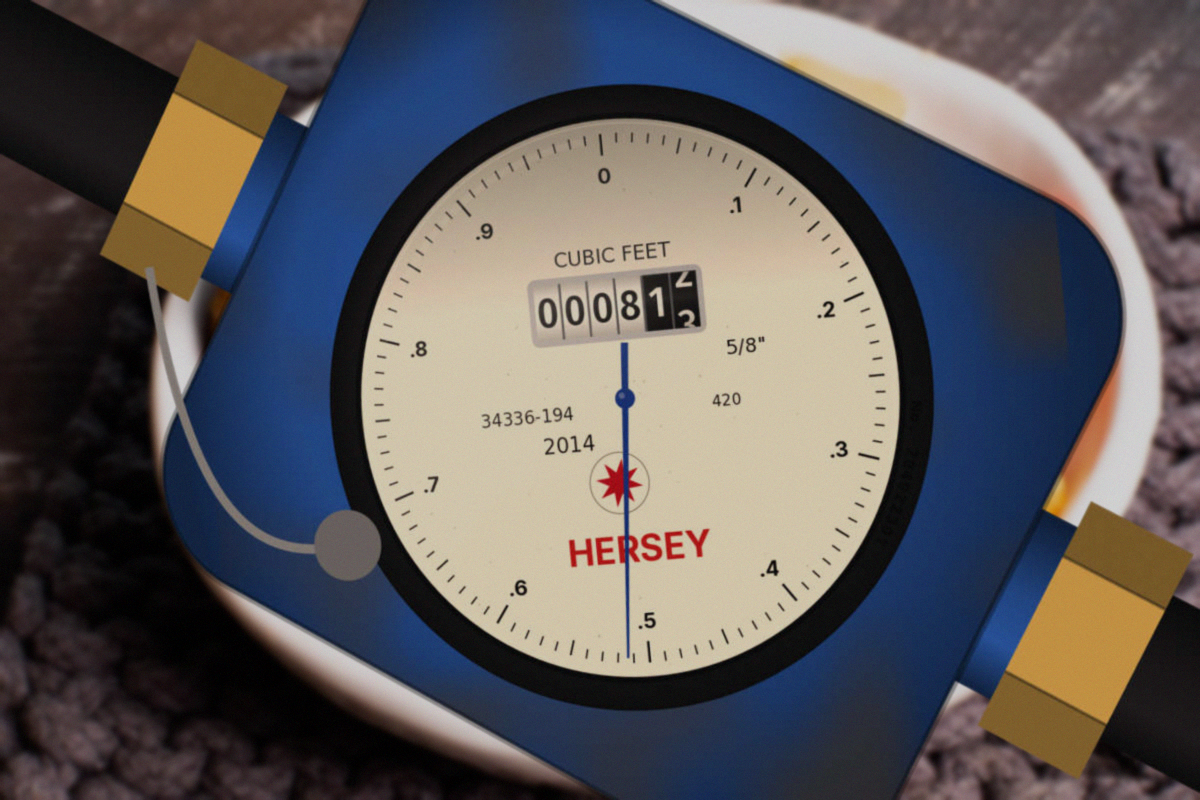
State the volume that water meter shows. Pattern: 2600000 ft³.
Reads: 812.51 ft³
